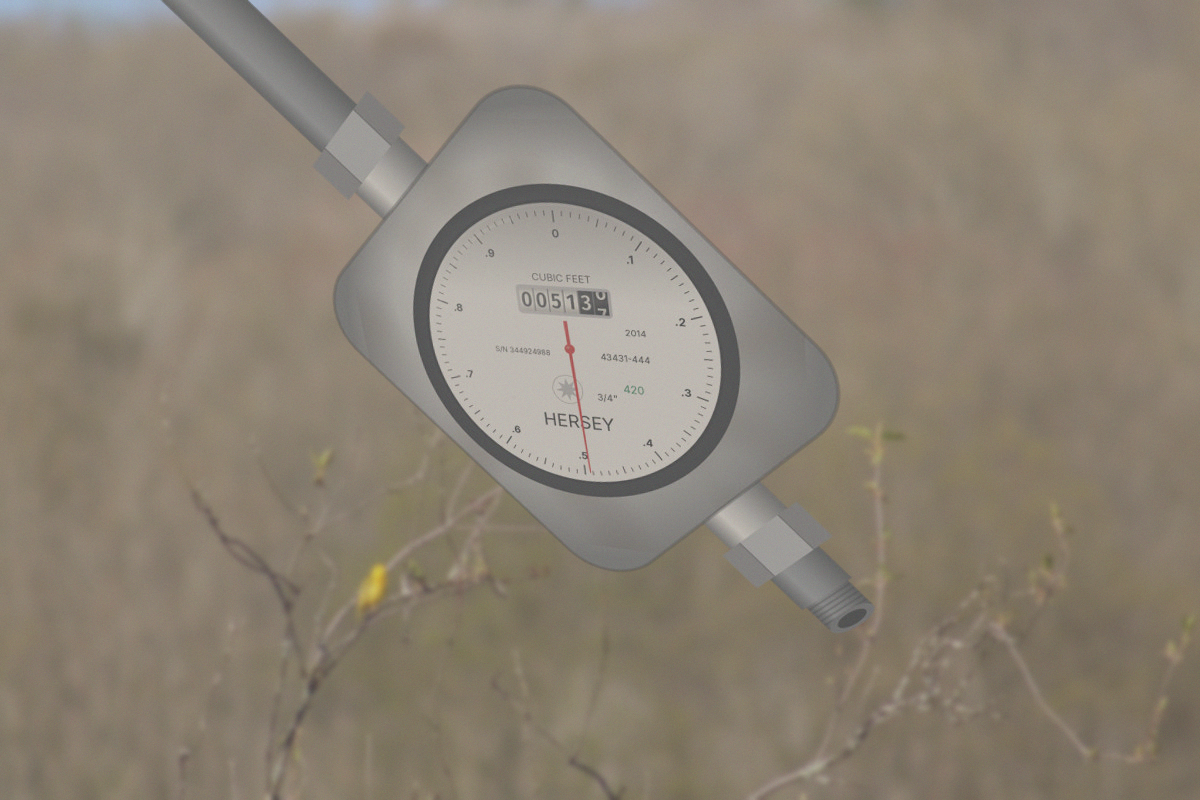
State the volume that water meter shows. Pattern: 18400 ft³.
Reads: 5136.49 ft³
